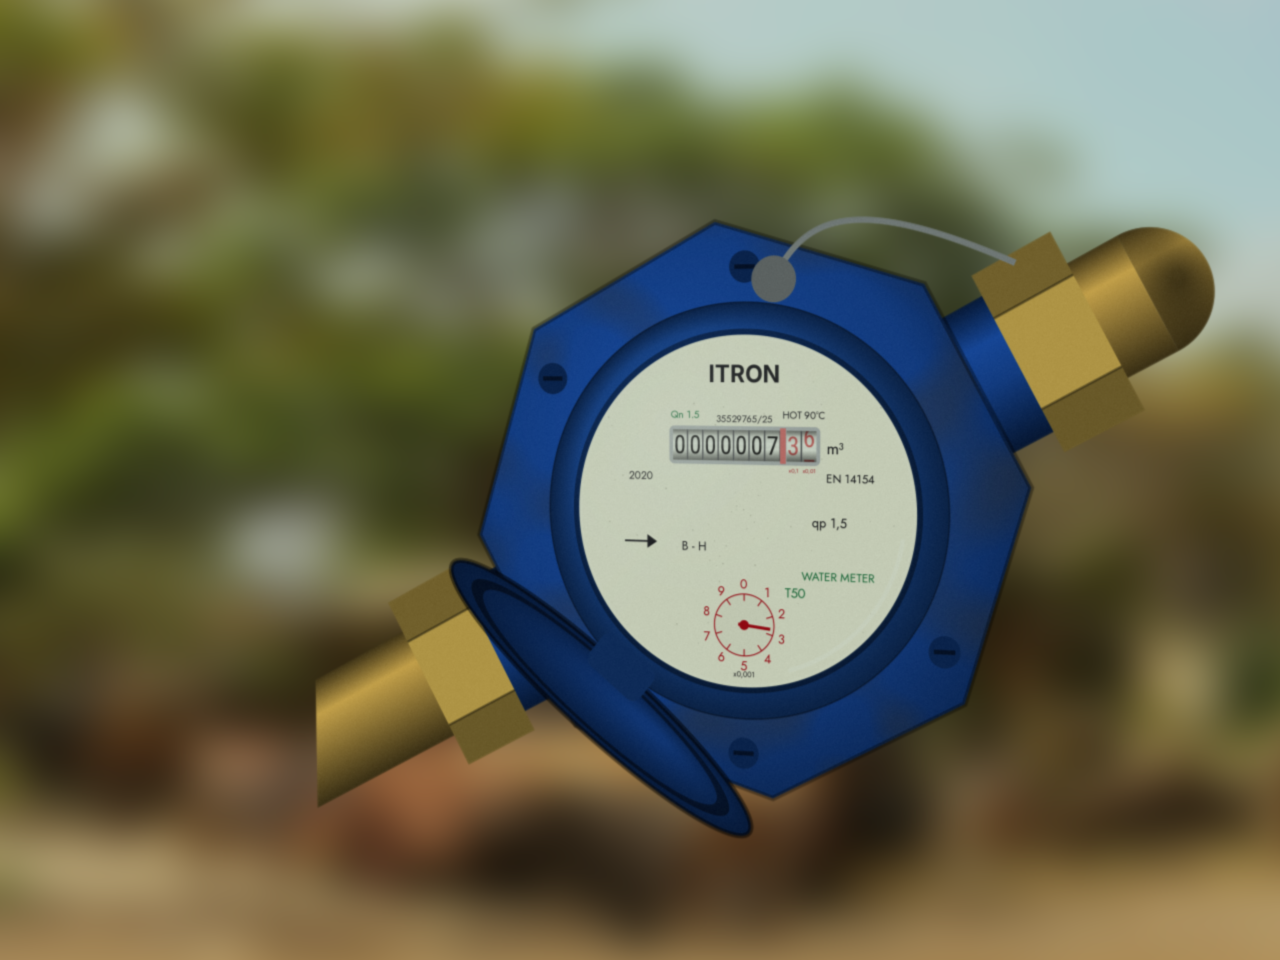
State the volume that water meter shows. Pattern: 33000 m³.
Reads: 7.362 m³
